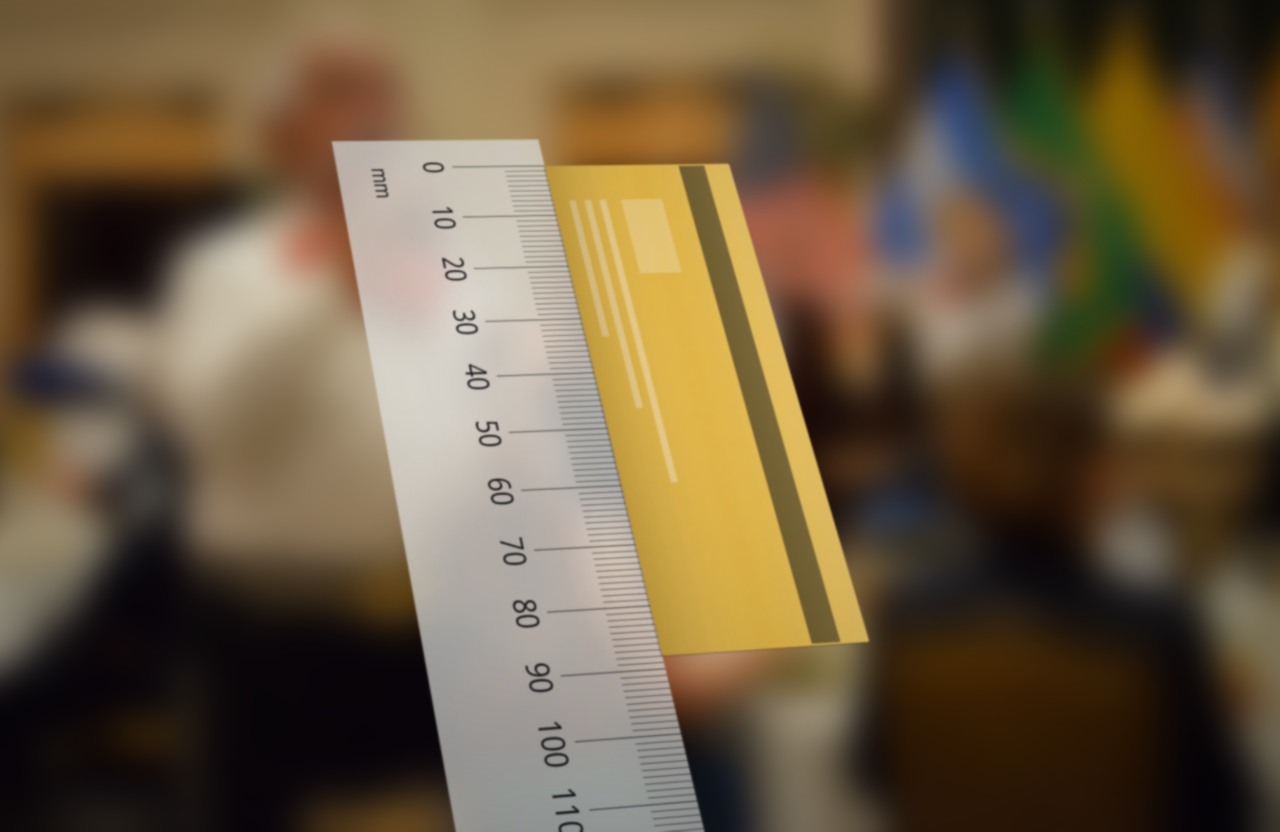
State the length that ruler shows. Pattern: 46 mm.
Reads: 88 mm
